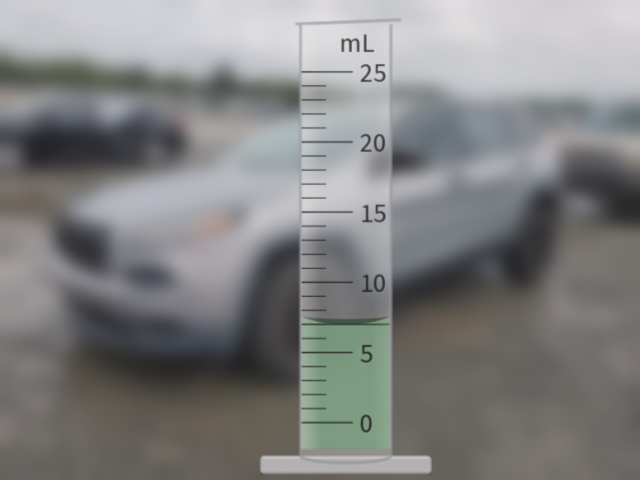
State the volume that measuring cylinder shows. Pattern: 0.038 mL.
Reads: 7 mL
